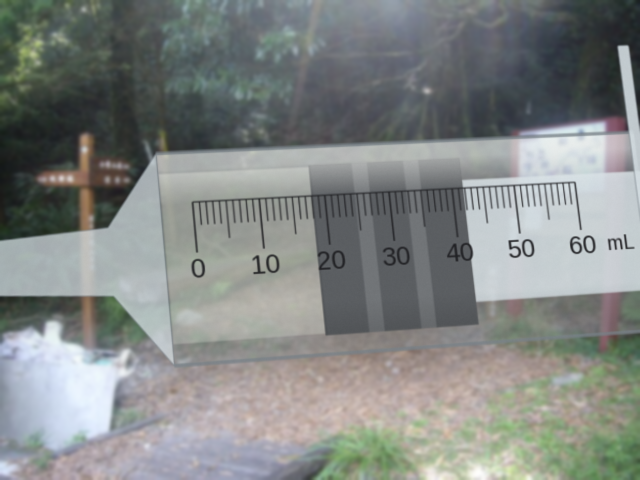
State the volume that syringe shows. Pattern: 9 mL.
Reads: 18 mL
